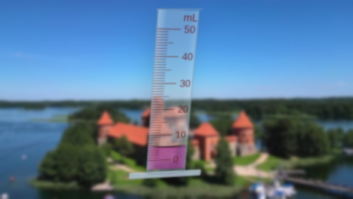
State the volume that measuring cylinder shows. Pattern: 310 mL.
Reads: 5 mL
